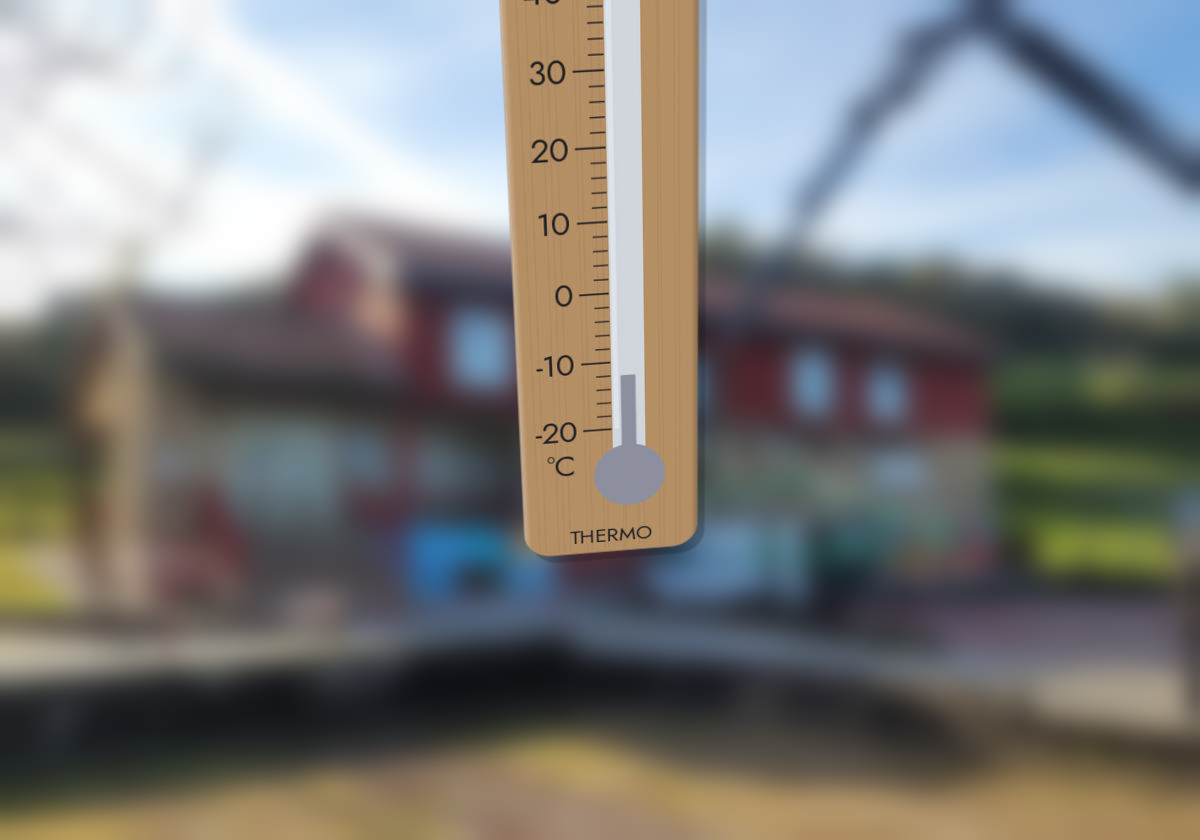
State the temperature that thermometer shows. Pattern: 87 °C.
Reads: -12 °C
